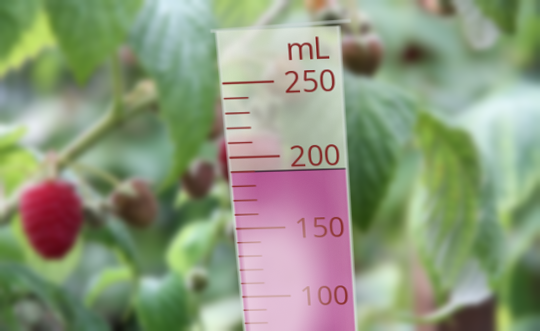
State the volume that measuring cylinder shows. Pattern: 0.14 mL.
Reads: 190 mL
